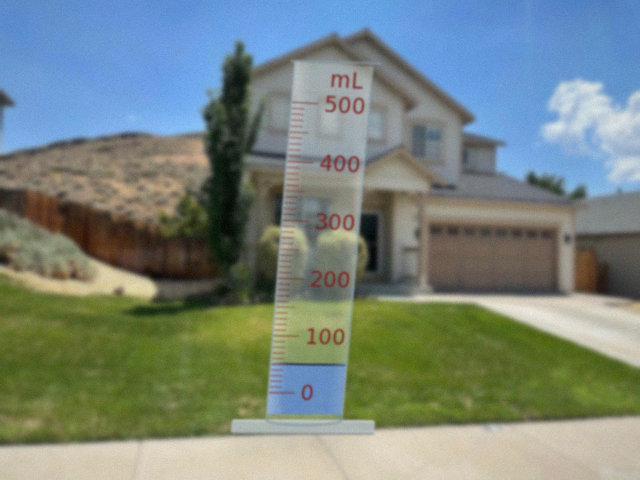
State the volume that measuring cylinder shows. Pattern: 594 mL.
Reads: 50 mL
